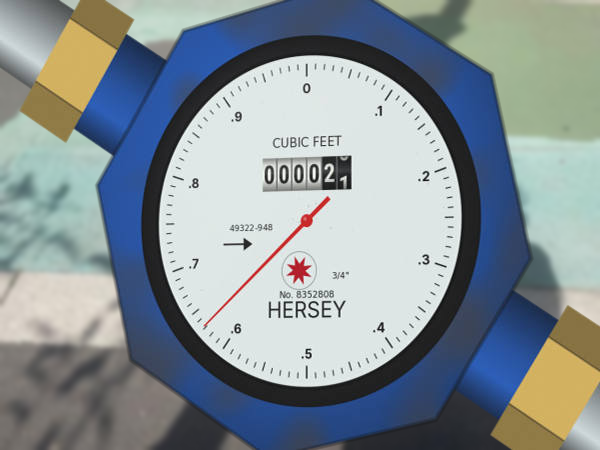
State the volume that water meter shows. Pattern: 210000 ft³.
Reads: 20.63 ft³
